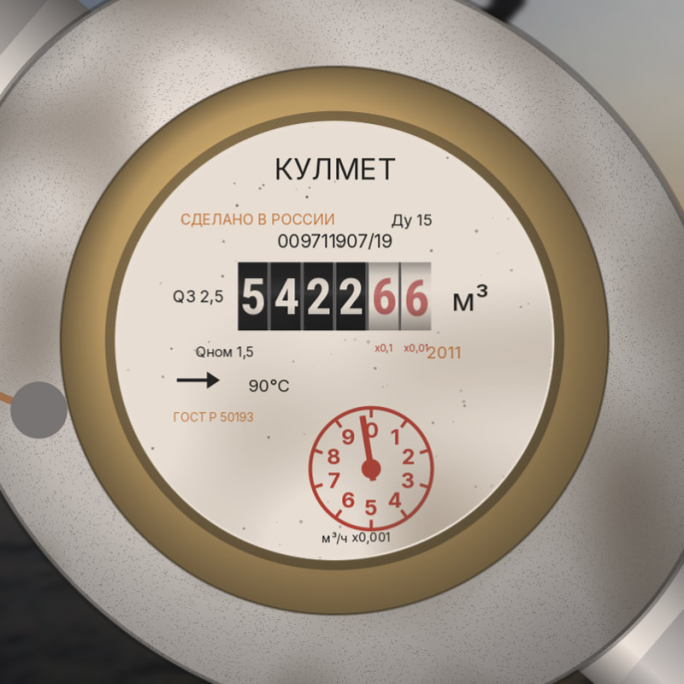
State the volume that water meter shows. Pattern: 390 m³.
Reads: 5422.659 m³
